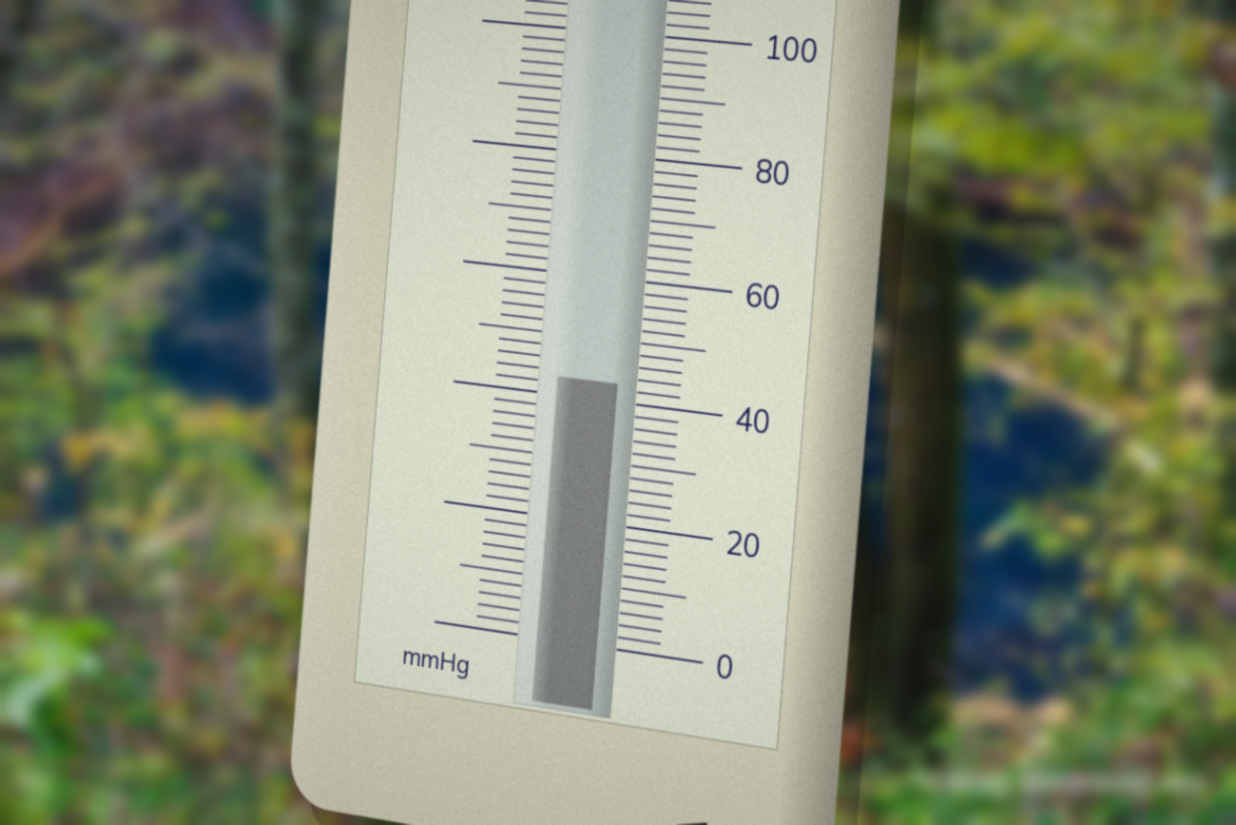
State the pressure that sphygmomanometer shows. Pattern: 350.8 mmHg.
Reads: 43 mmHg
